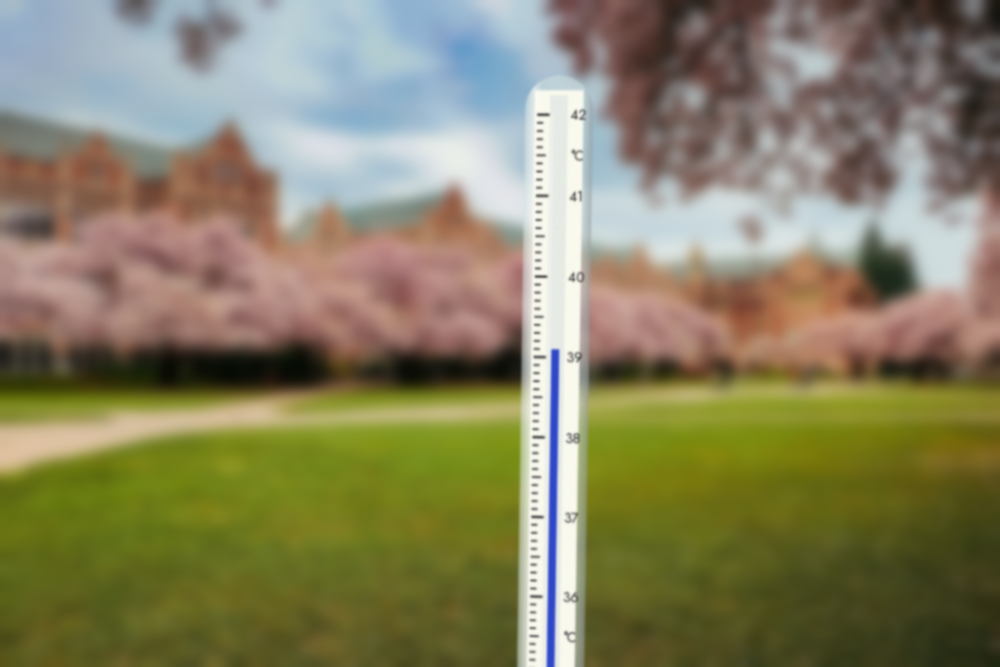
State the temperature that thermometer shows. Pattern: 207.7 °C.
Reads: 39.1 °C
